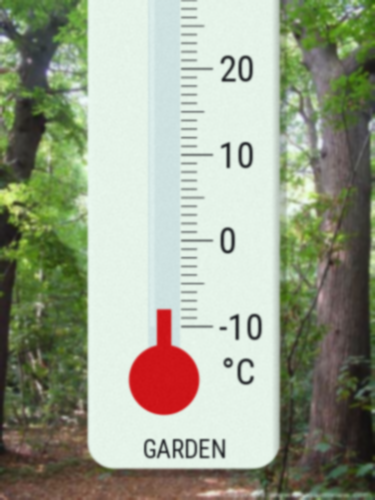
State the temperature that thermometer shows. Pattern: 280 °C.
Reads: -8 °C
